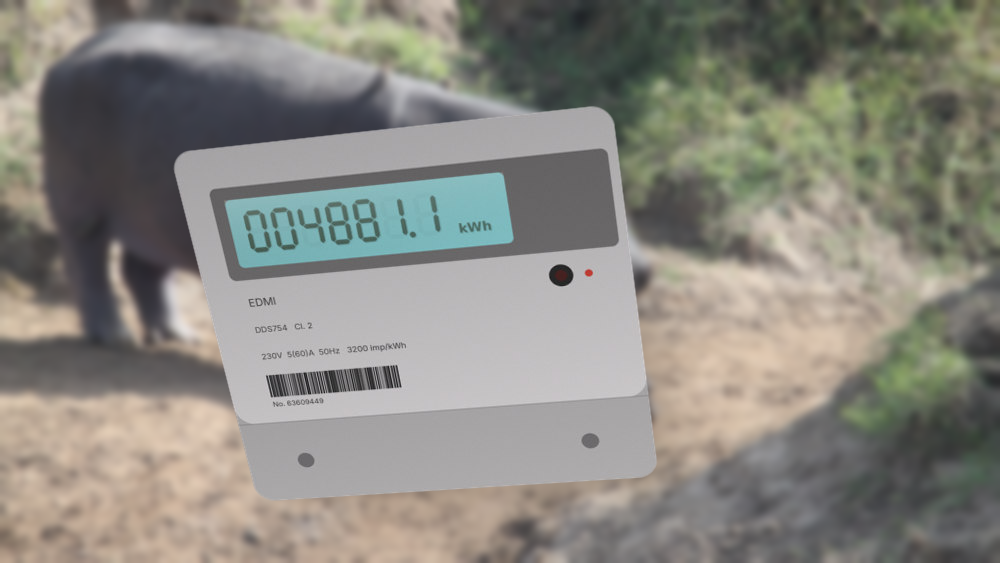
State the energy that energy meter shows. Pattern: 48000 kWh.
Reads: 4881.1 kWh
